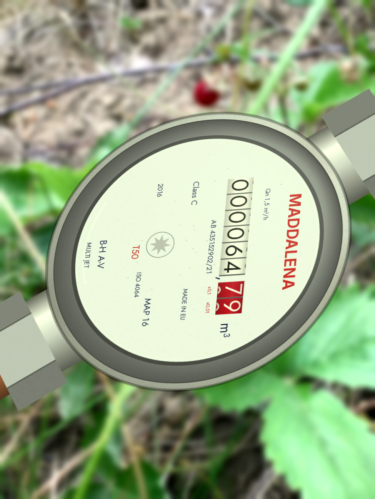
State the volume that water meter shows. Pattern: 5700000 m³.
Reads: 64.79 m³
